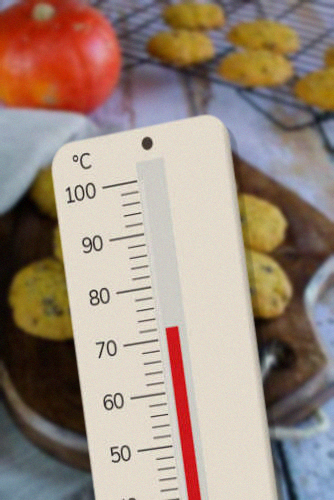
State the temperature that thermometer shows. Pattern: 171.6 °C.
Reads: 72 °C
